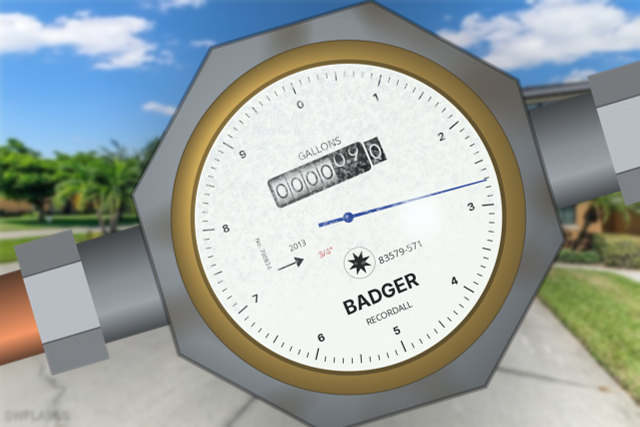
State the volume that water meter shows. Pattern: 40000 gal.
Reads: 92.7 gal
